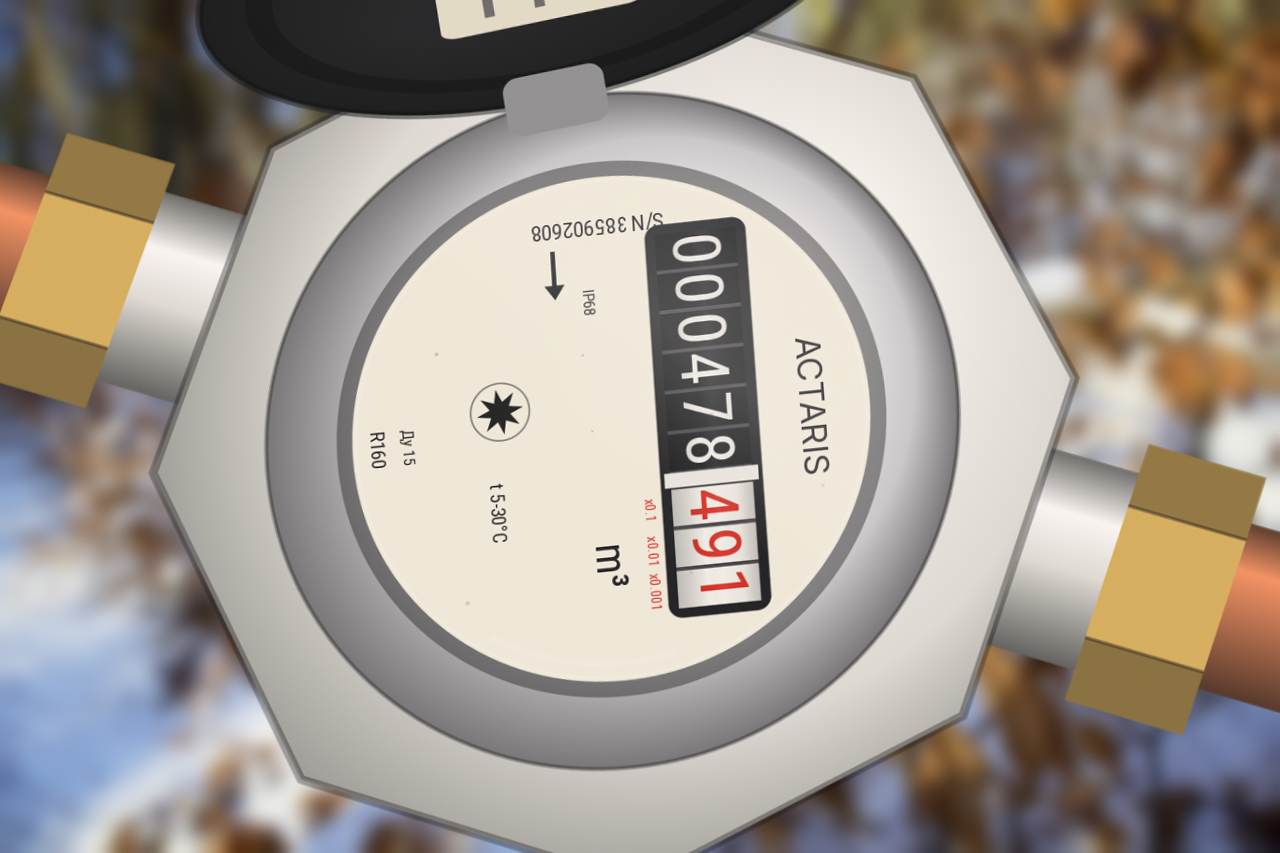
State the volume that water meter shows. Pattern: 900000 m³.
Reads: 478.491 m³
